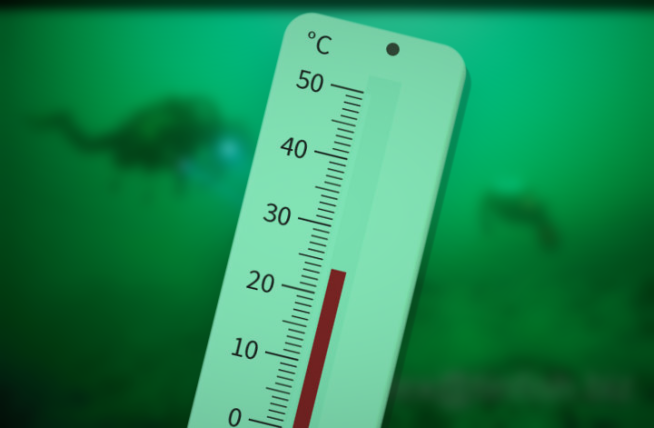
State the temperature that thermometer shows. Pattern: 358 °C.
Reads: 24 °C
